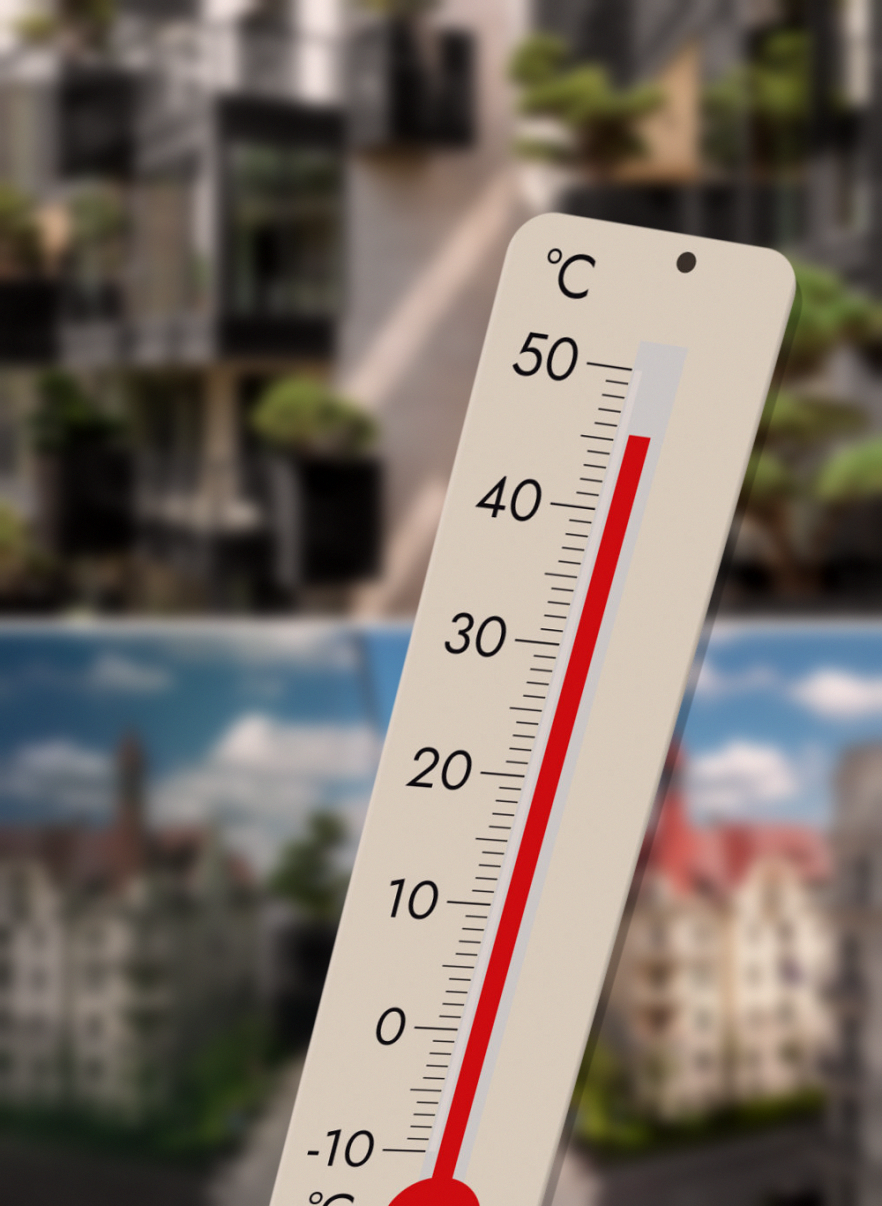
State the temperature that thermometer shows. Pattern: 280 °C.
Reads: 45.5 °C
